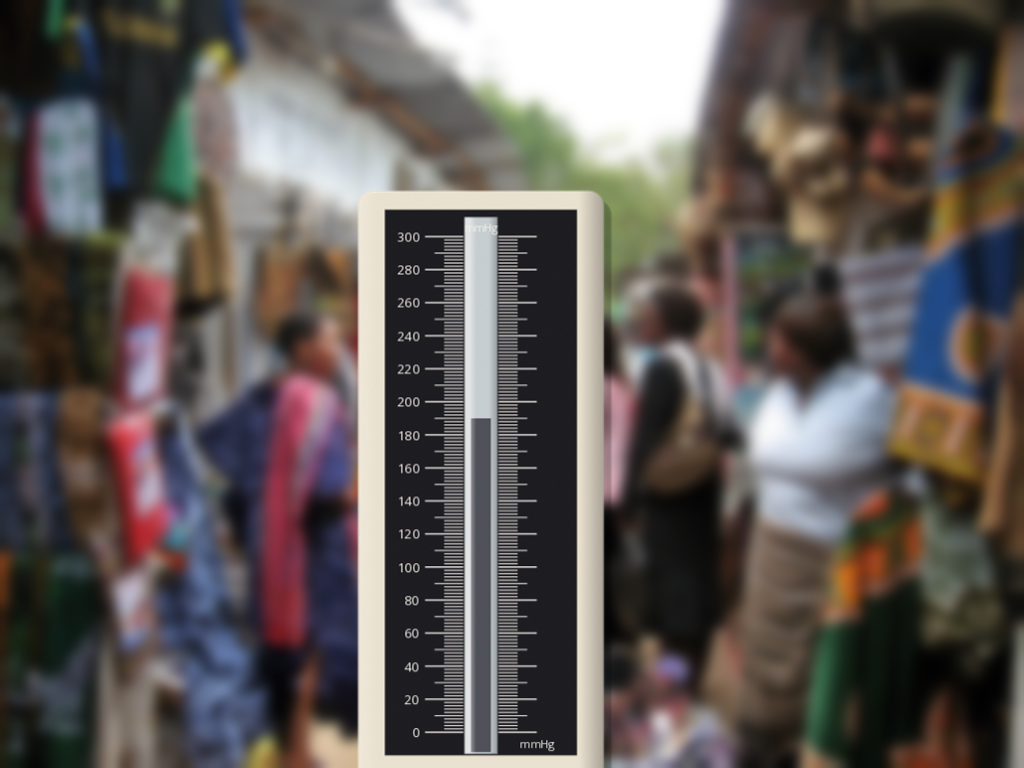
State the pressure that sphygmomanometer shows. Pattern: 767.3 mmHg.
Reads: 190 mmHg
